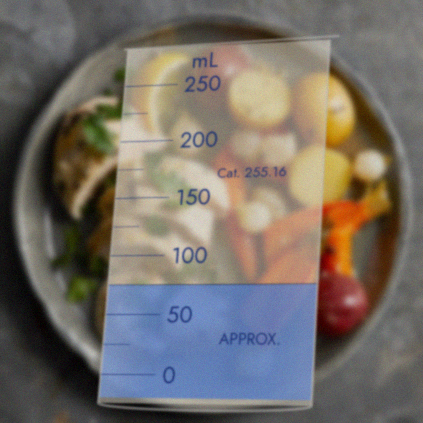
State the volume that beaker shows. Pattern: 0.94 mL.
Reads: 75 mL
